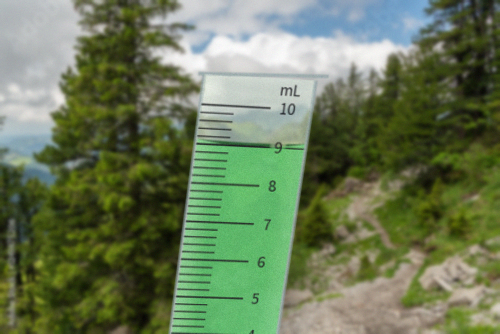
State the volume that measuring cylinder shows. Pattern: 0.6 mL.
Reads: 9 mL
